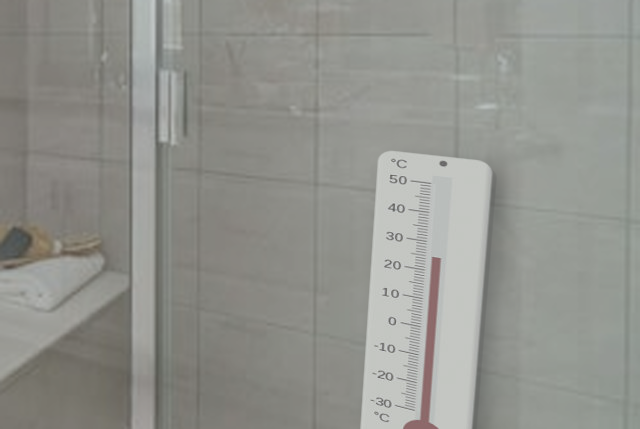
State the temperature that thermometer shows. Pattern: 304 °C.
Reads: 25 °C
